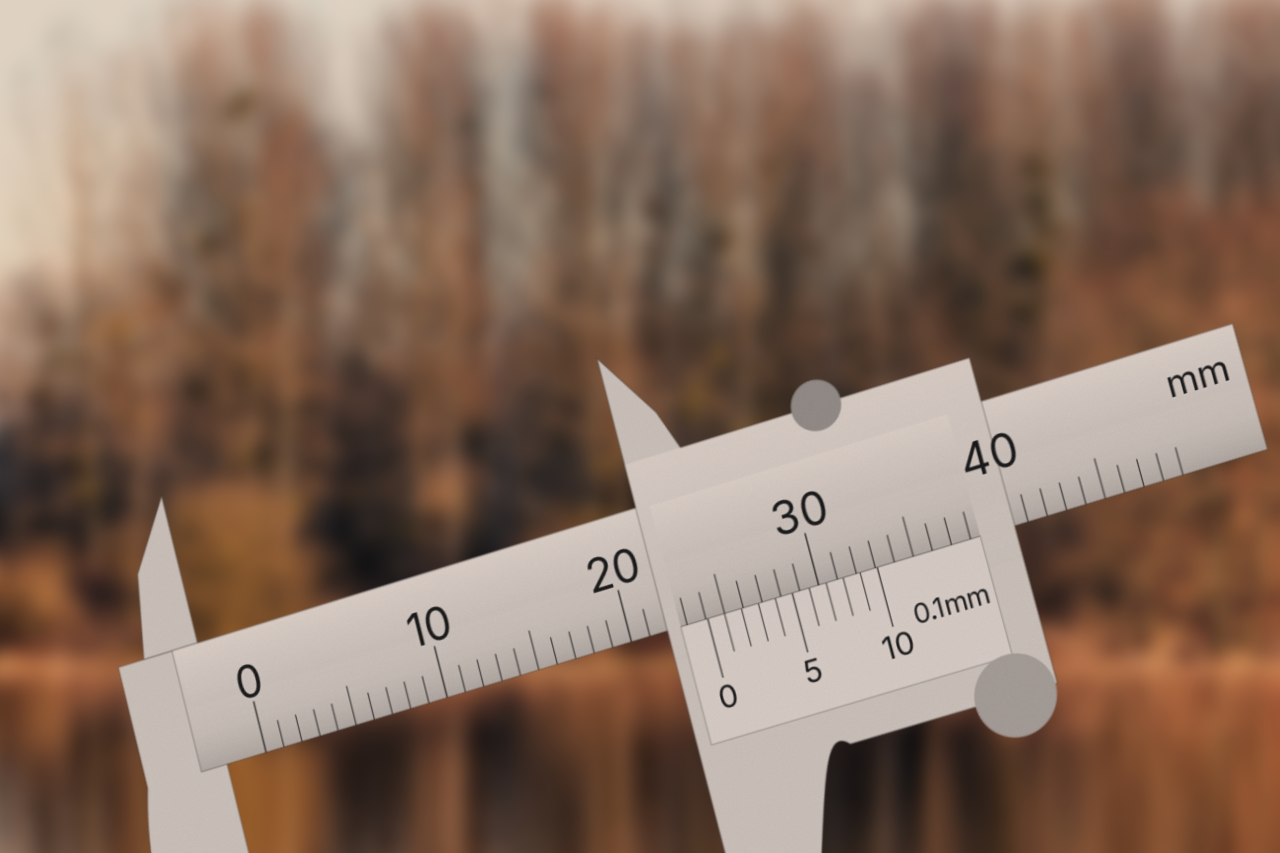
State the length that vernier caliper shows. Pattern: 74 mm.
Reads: 24.1 mm
